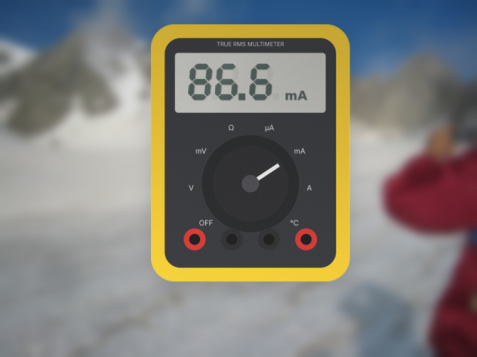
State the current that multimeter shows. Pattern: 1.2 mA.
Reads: 86.6 mA
